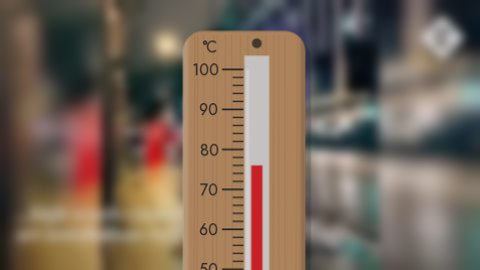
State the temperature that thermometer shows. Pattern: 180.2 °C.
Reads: 76 °C
